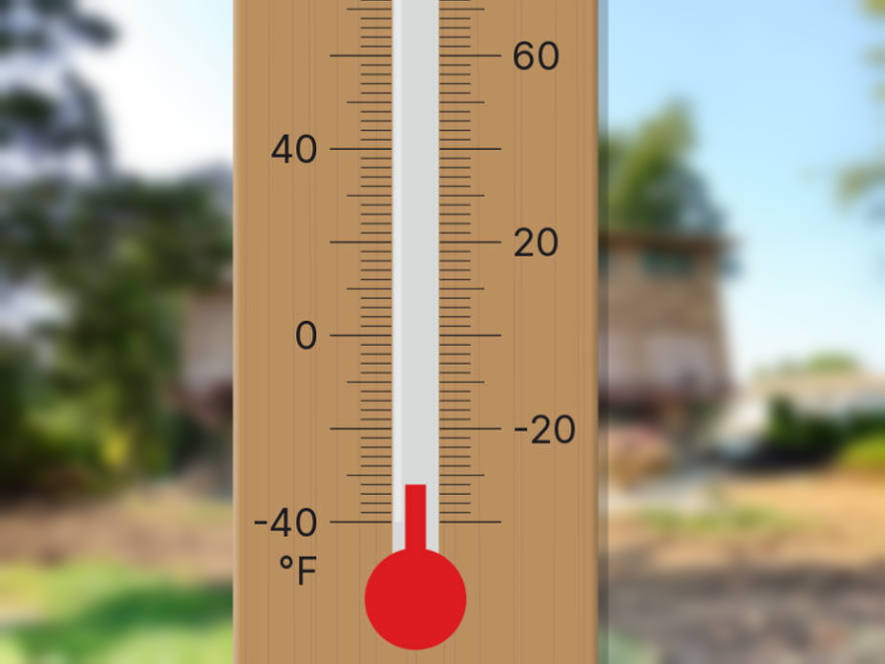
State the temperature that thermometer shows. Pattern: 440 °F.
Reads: -32 °F
